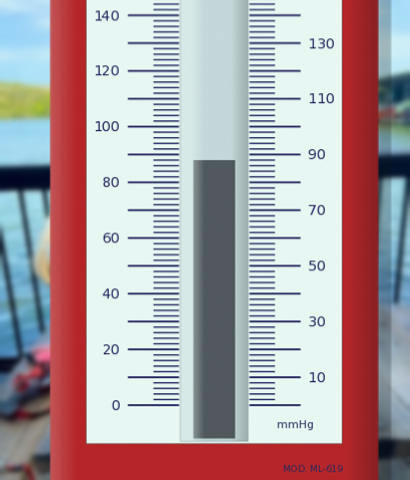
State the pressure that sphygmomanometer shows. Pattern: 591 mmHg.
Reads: 88 mmHg
